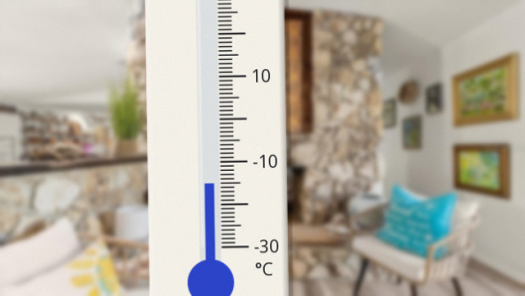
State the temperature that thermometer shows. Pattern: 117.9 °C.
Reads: -15 °C
